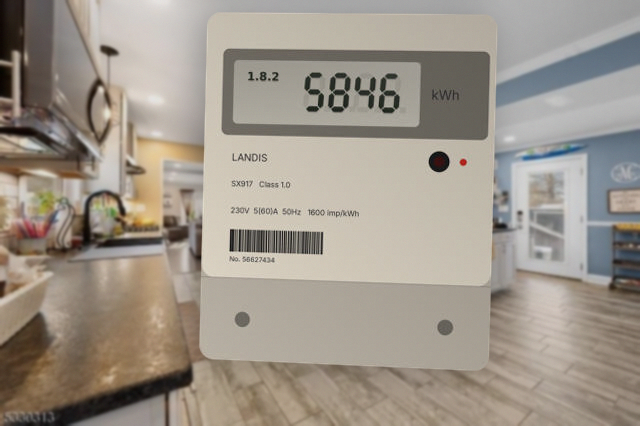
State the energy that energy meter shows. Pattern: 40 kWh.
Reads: 5846 kWh
